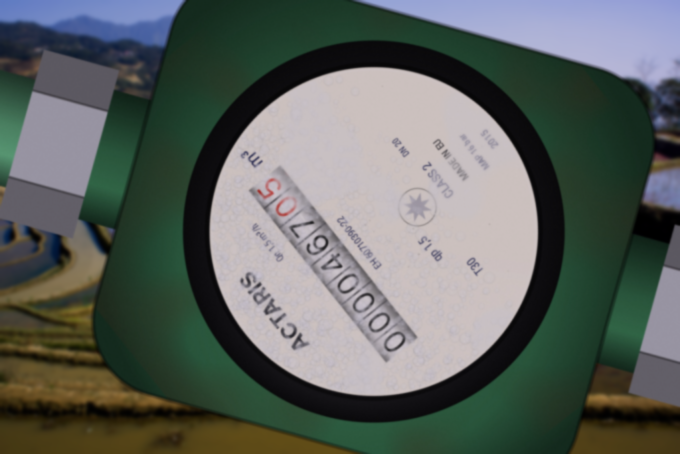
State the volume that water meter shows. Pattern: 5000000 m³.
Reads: 467.05 m³
